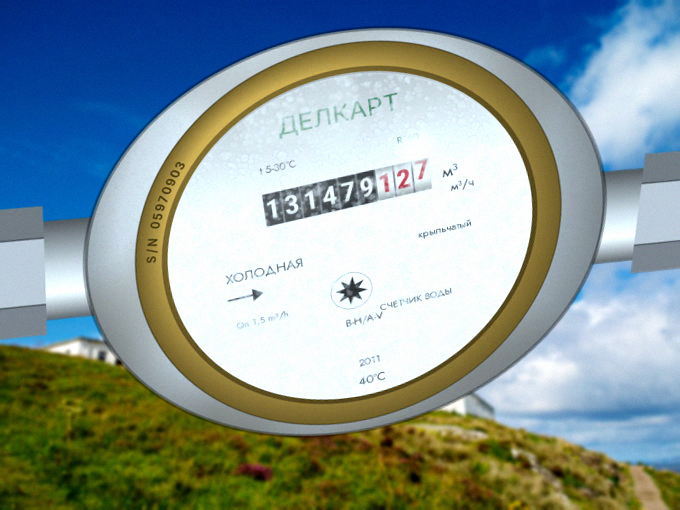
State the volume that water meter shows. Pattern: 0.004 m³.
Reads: 131479.127 m³
